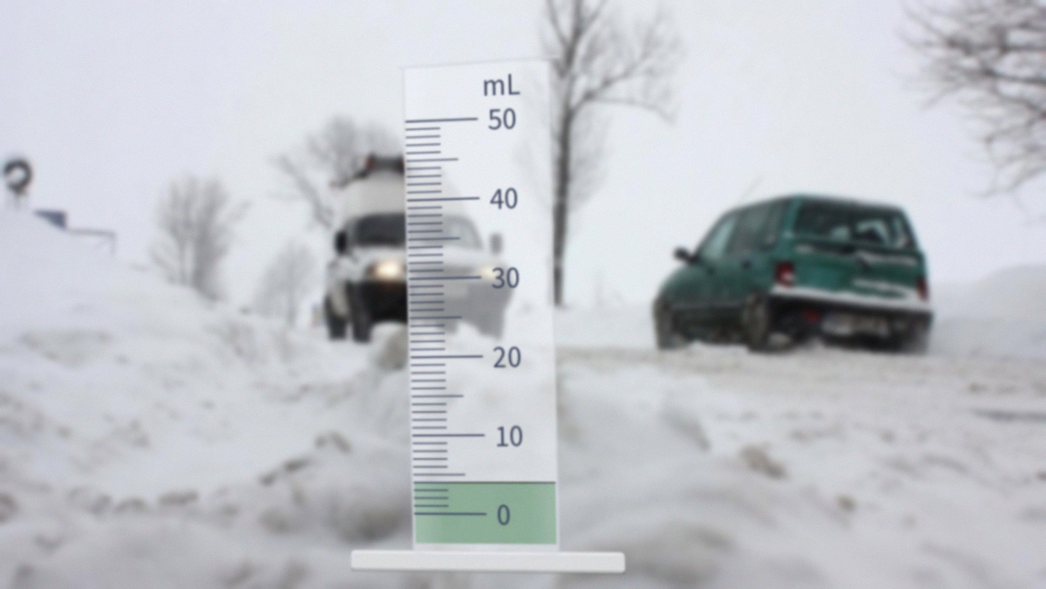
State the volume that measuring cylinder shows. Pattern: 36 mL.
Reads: 4 mL
